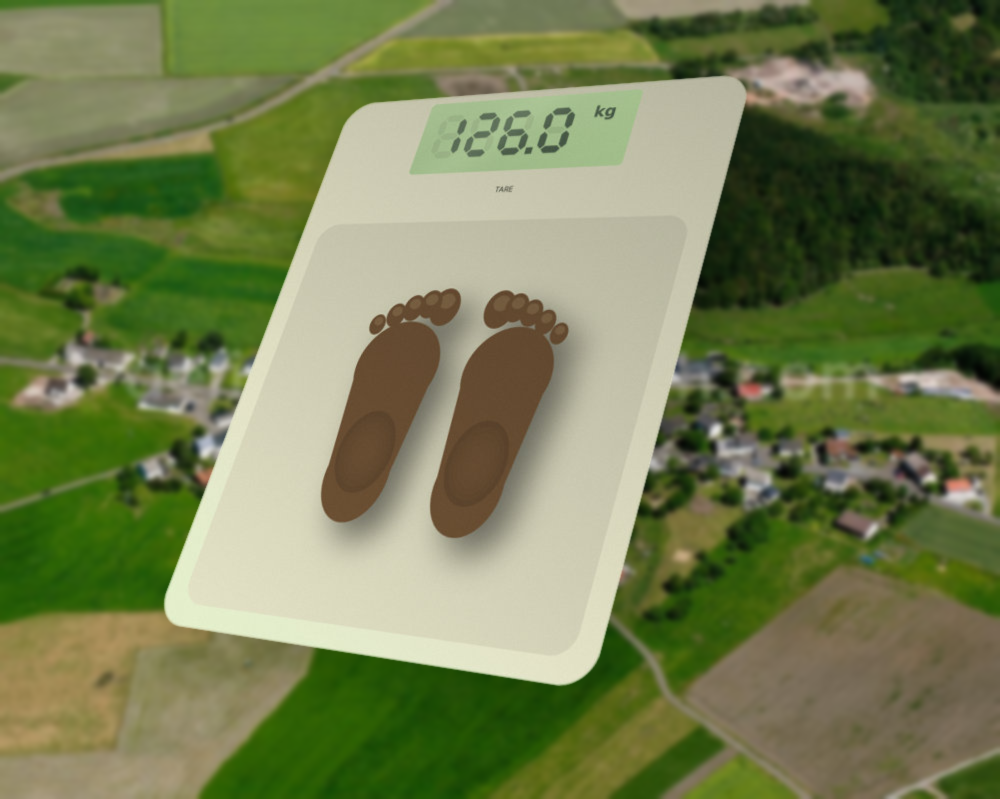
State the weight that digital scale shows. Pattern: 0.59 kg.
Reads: 126.0 kg
